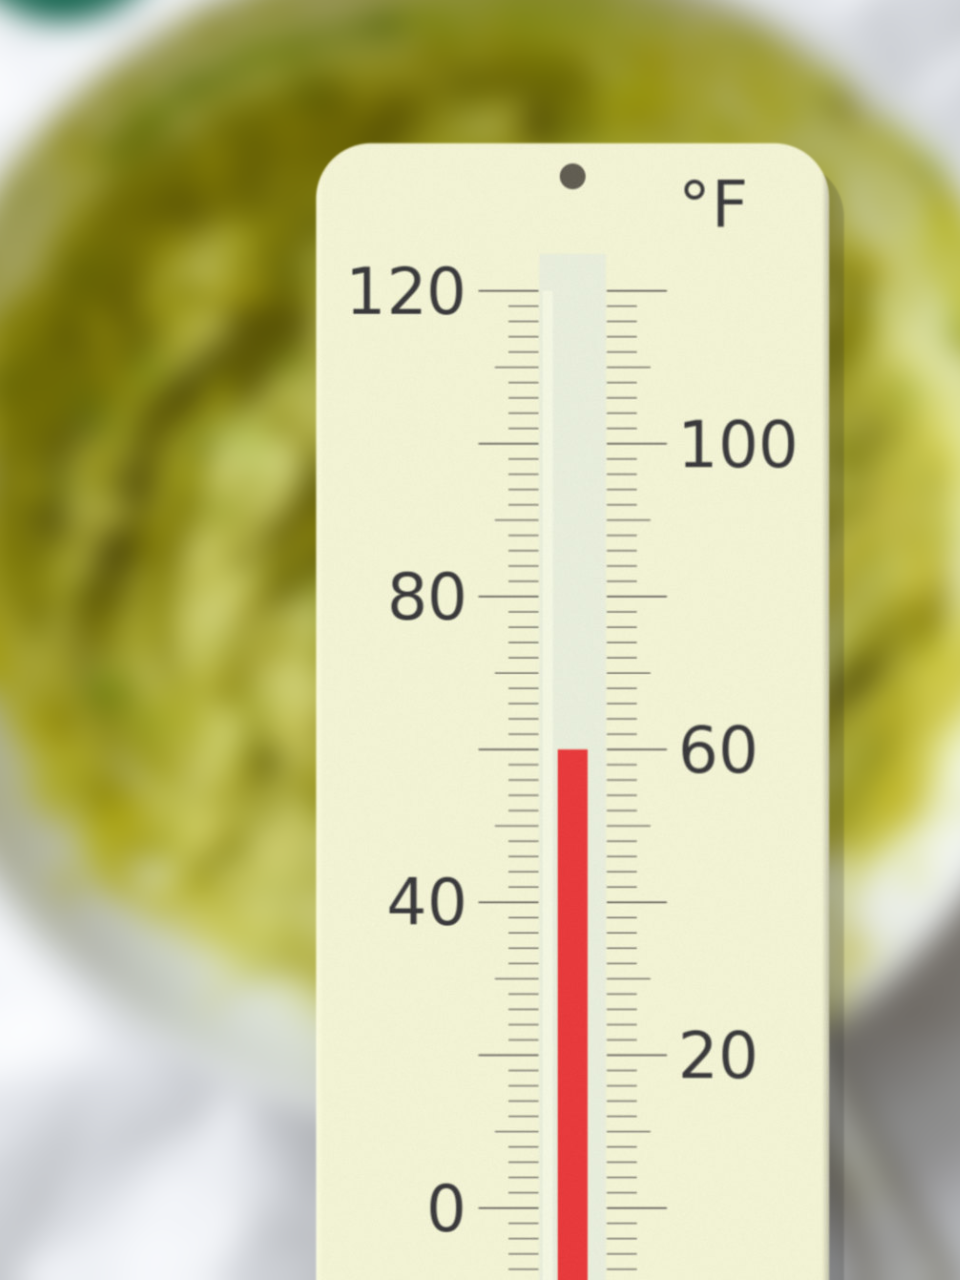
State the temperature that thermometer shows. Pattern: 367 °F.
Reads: 60 °F
